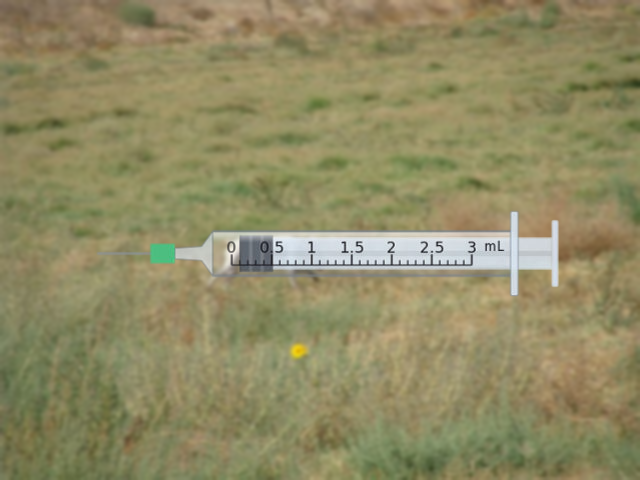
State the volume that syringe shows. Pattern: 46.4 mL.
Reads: 0.1 mL
